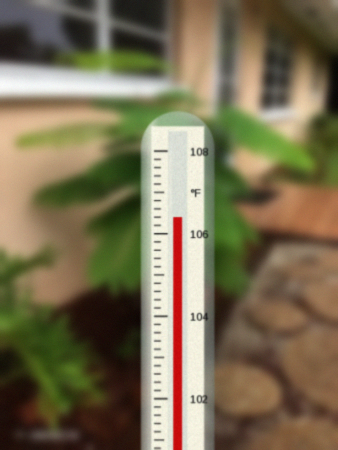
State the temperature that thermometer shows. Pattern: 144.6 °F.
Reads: 106.4 °F
